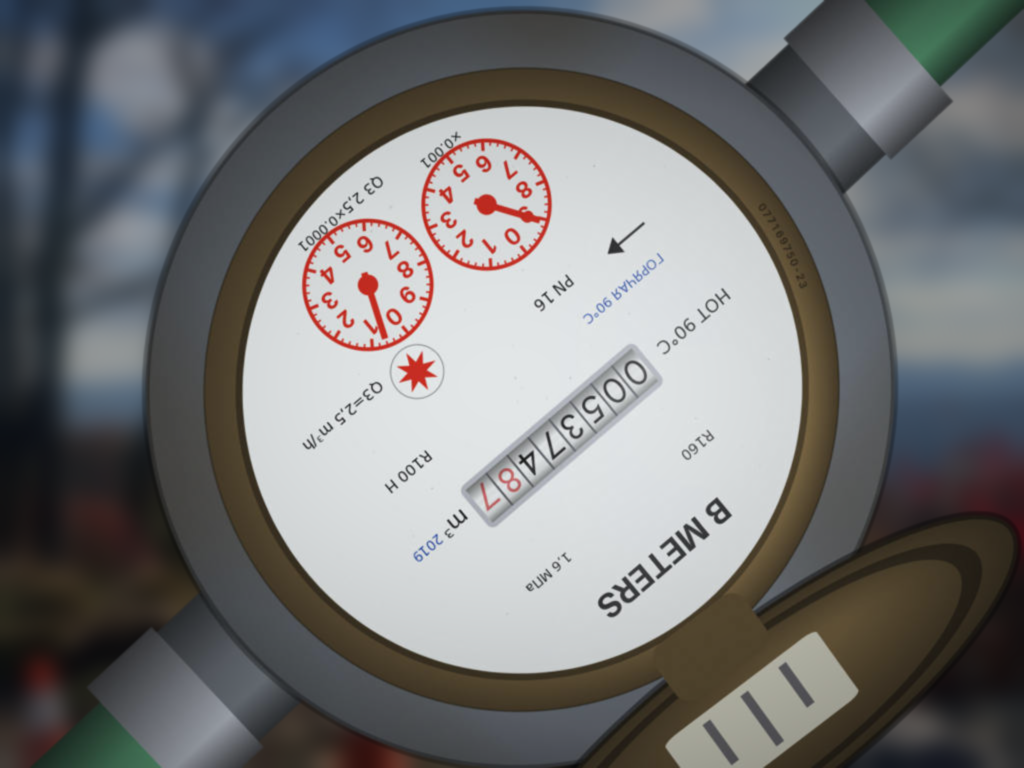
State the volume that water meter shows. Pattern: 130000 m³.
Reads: 5374.8690 m³
